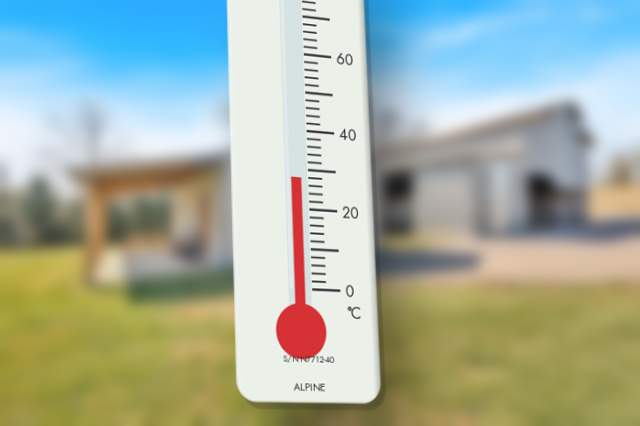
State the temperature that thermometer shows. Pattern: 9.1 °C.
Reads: 28 °C
